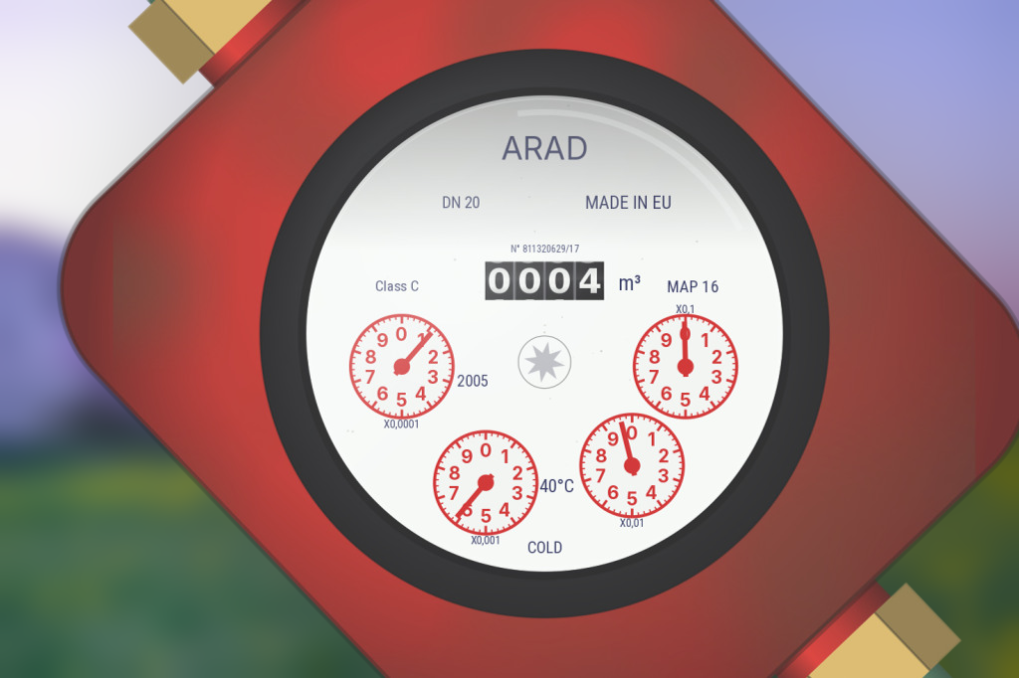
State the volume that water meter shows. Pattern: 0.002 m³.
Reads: 3.9961 m³
